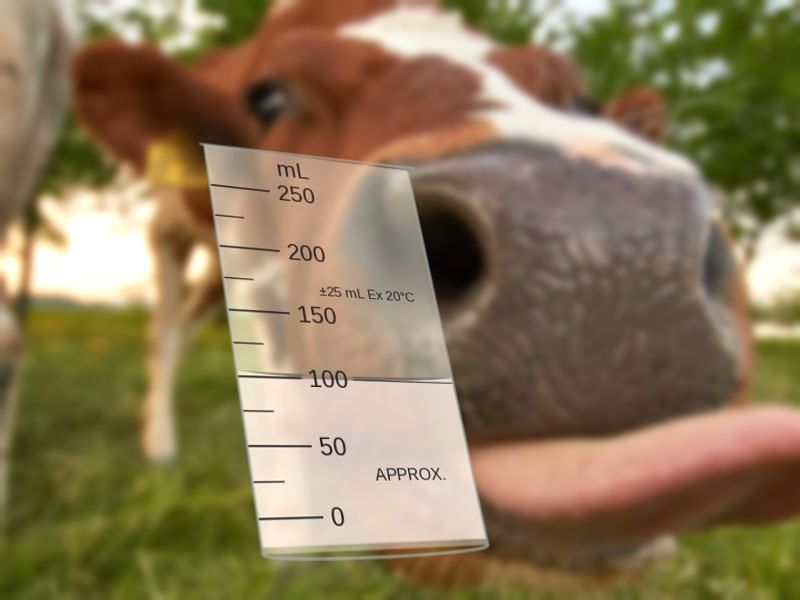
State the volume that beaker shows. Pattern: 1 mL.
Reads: 100 mL
